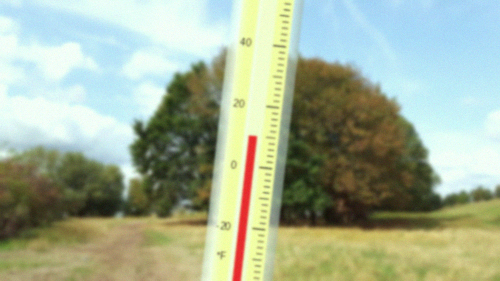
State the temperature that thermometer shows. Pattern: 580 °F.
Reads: 10 °F
